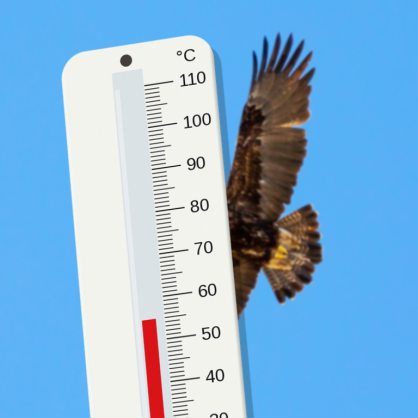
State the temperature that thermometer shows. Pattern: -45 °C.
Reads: 55 °C
